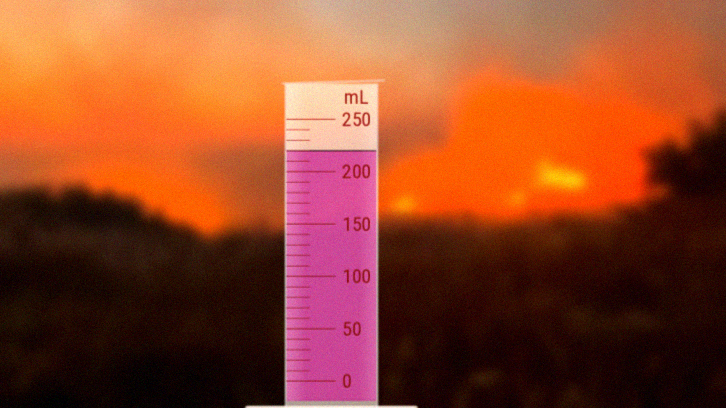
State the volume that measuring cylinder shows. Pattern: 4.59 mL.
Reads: 220 mL
